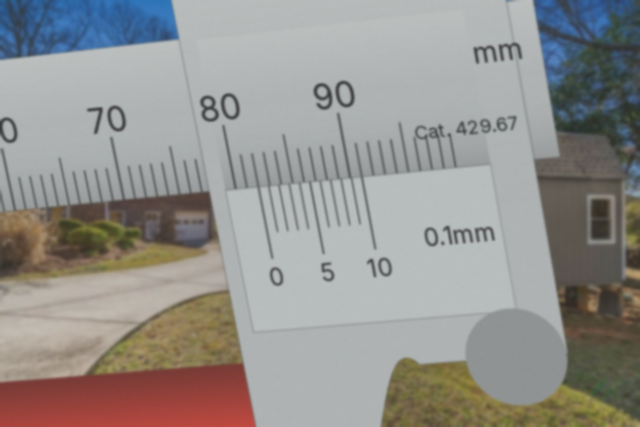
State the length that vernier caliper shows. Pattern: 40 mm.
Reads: 82.0 mm
